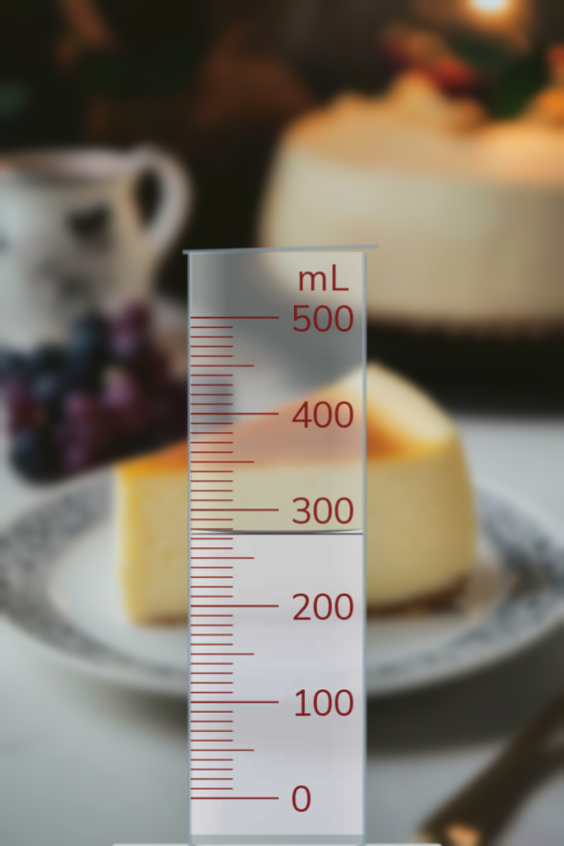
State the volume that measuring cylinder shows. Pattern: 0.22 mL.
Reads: 275 mL
